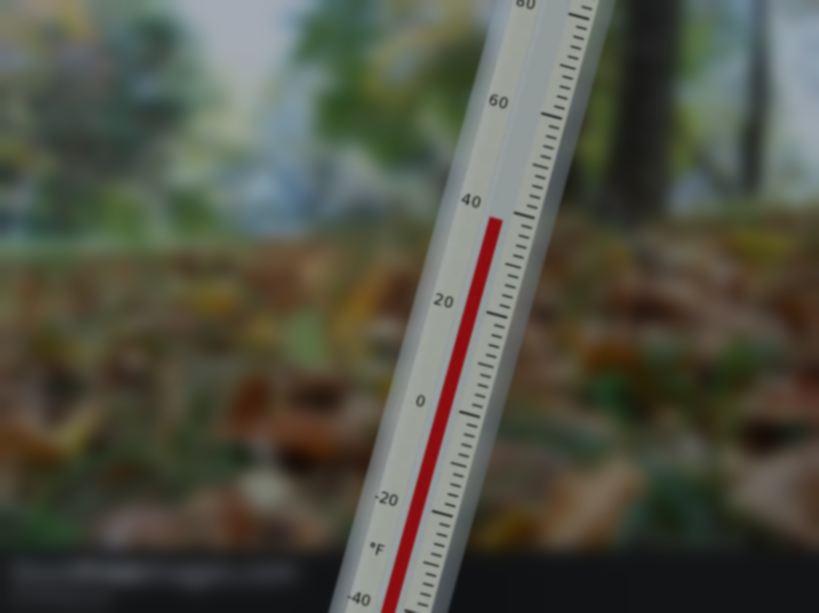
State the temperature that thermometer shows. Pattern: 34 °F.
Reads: 38 °F
